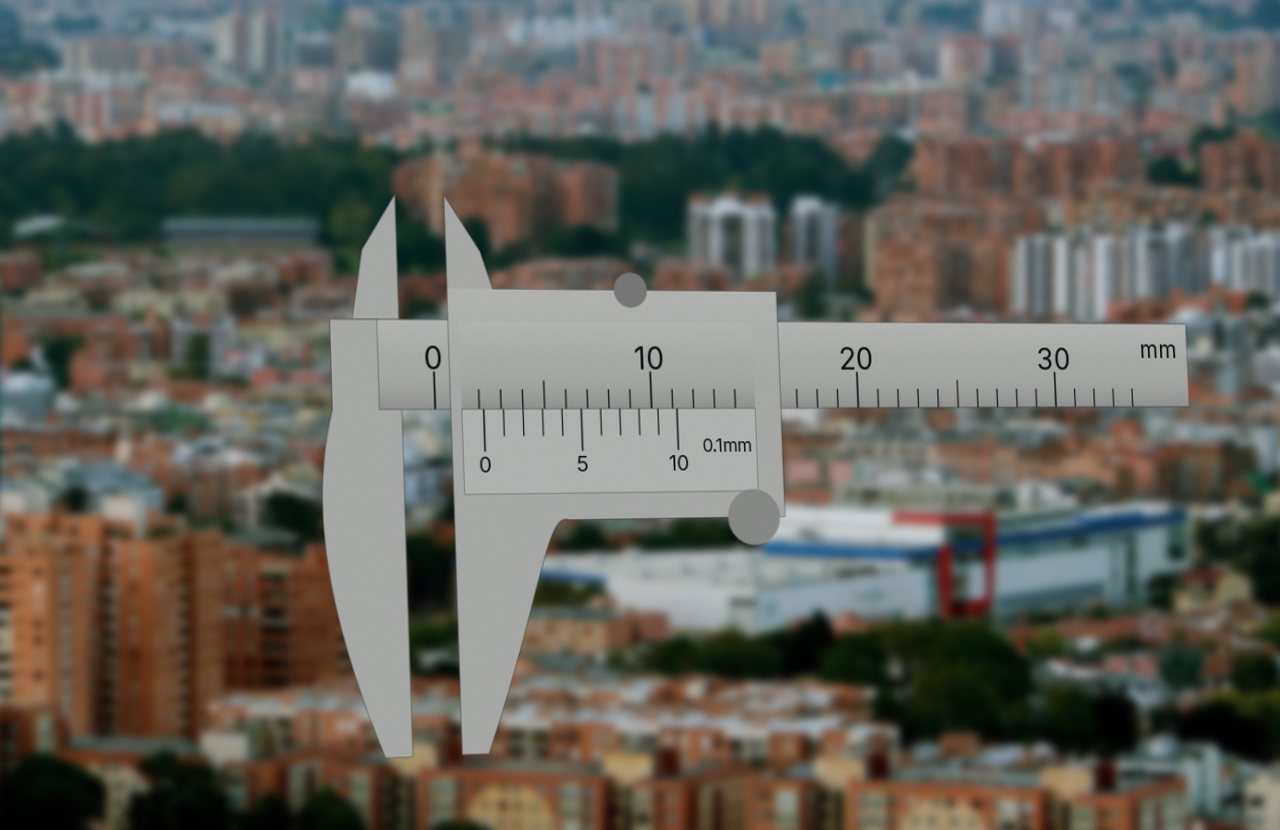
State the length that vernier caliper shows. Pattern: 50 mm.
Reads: 2.2 mm
